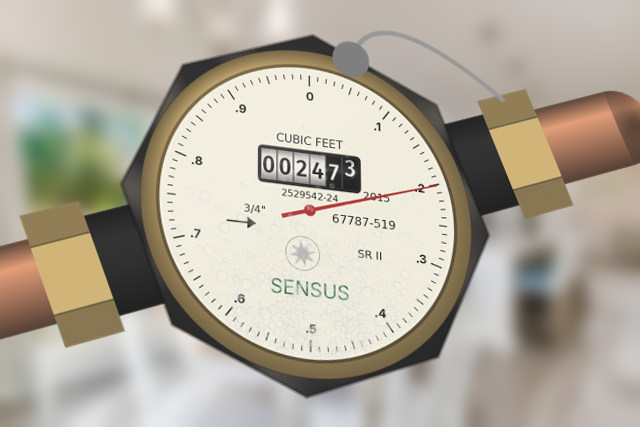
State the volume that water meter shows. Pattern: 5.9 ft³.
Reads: 2473.20 ft³
